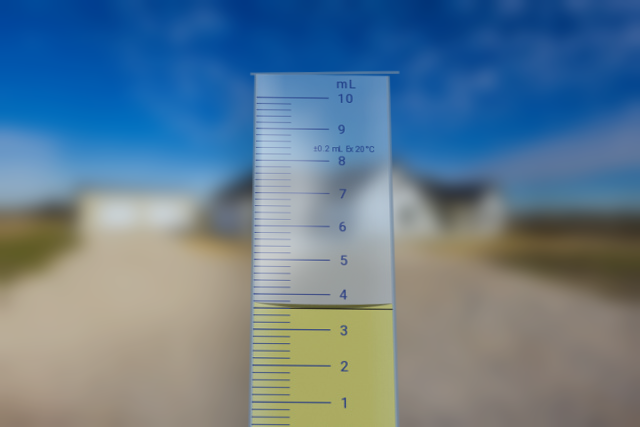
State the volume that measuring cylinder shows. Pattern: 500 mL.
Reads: 3.6 mL
